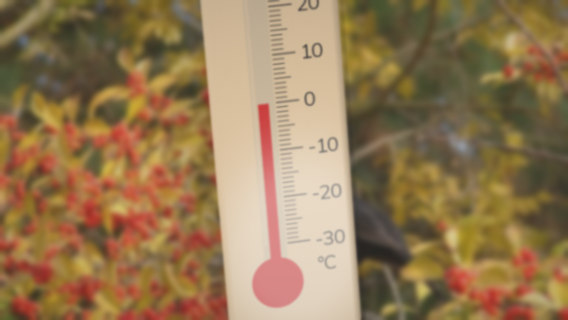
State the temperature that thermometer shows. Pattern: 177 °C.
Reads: 0 °C
